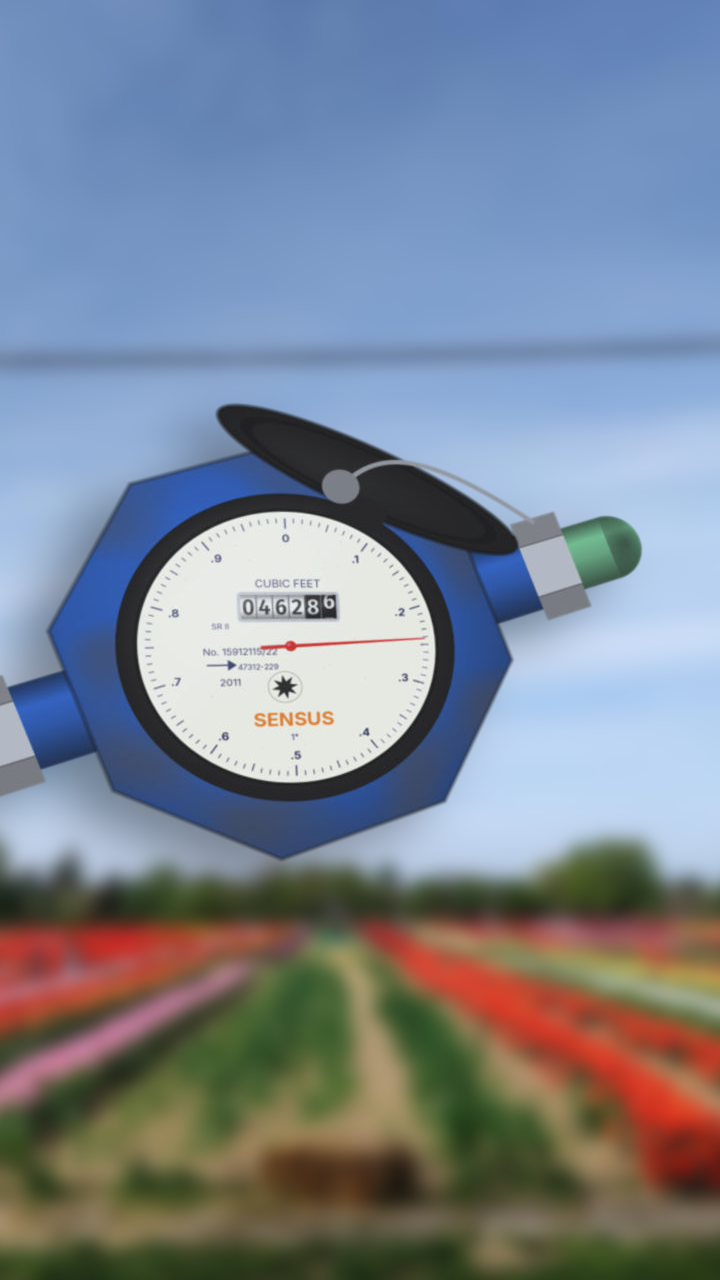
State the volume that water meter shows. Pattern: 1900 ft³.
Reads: 46286.24 ft³
